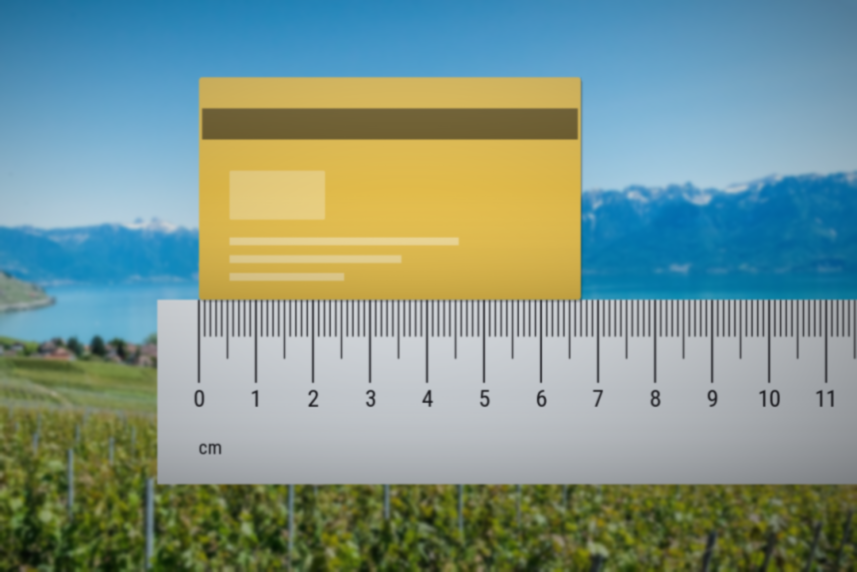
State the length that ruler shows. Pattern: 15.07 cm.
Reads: 6.7 cm
